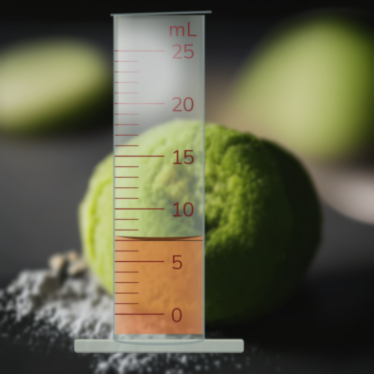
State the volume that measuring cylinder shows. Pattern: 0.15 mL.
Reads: 7 mL
